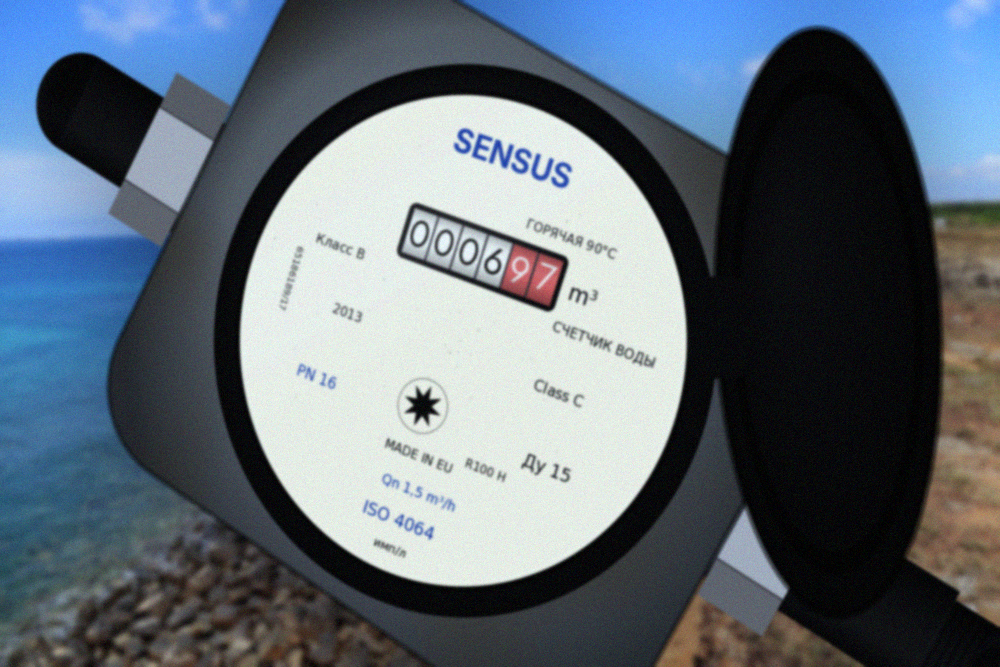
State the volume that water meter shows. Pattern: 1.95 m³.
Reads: 6.97 m³
